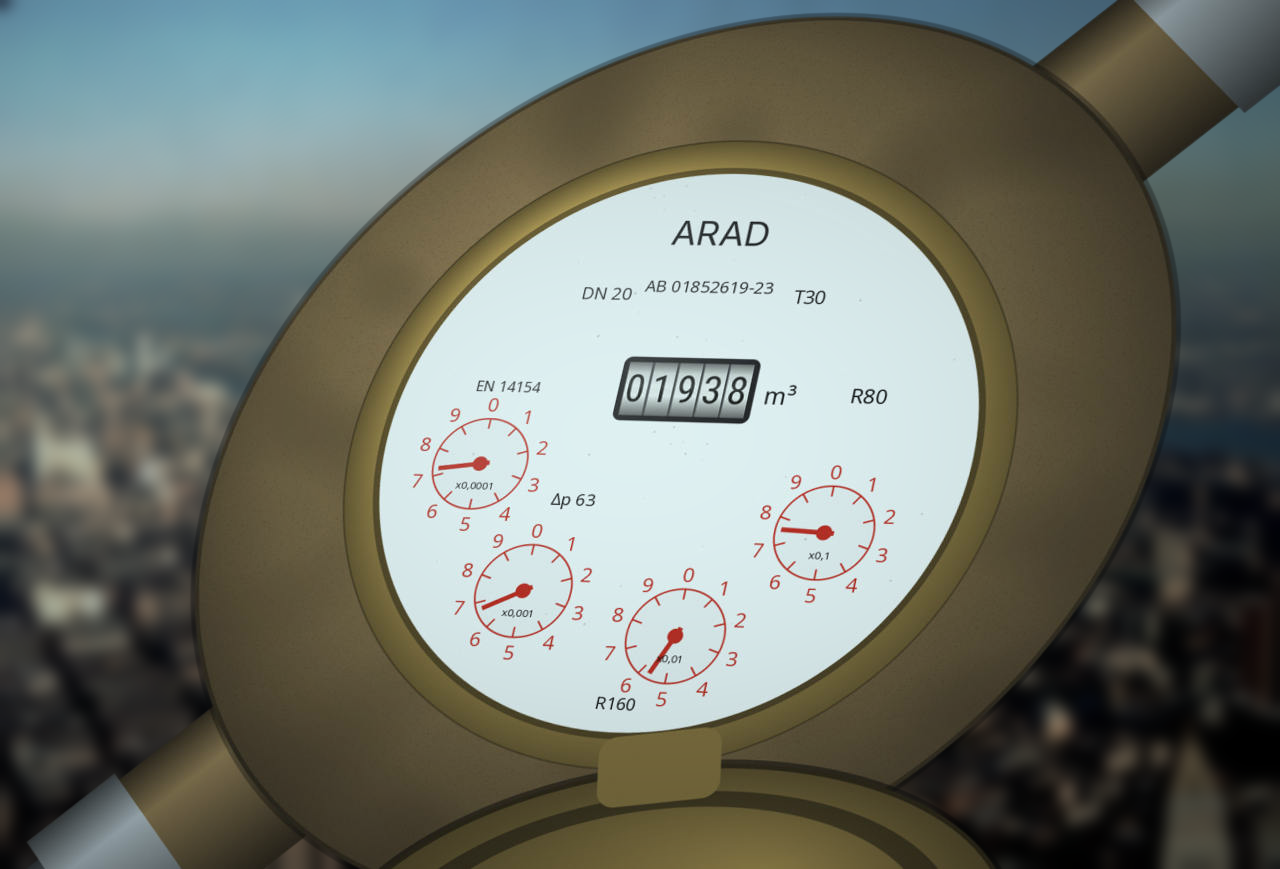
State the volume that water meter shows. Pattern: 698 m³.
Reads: 1938.7567 m³
